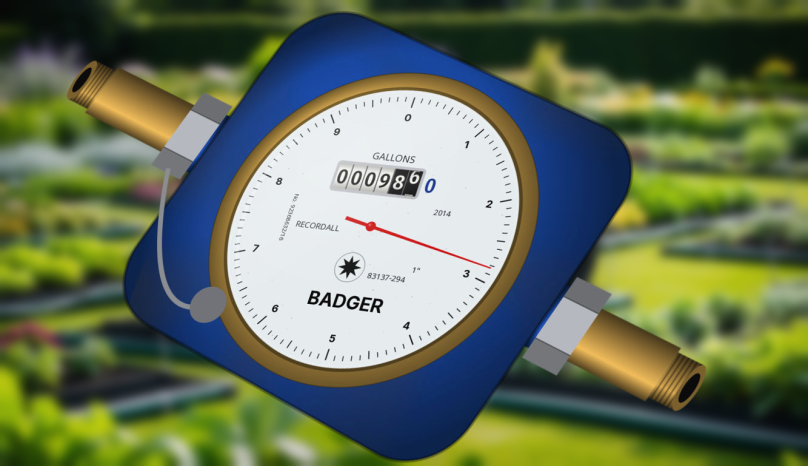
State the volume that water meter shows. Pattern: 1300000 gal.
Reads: 9862.8 gal
